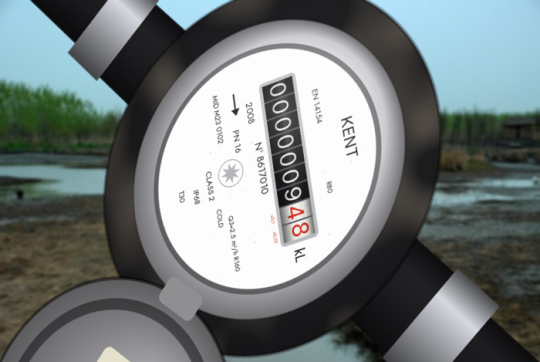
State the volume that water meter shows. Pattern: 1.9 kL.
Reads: 9.48 kL
